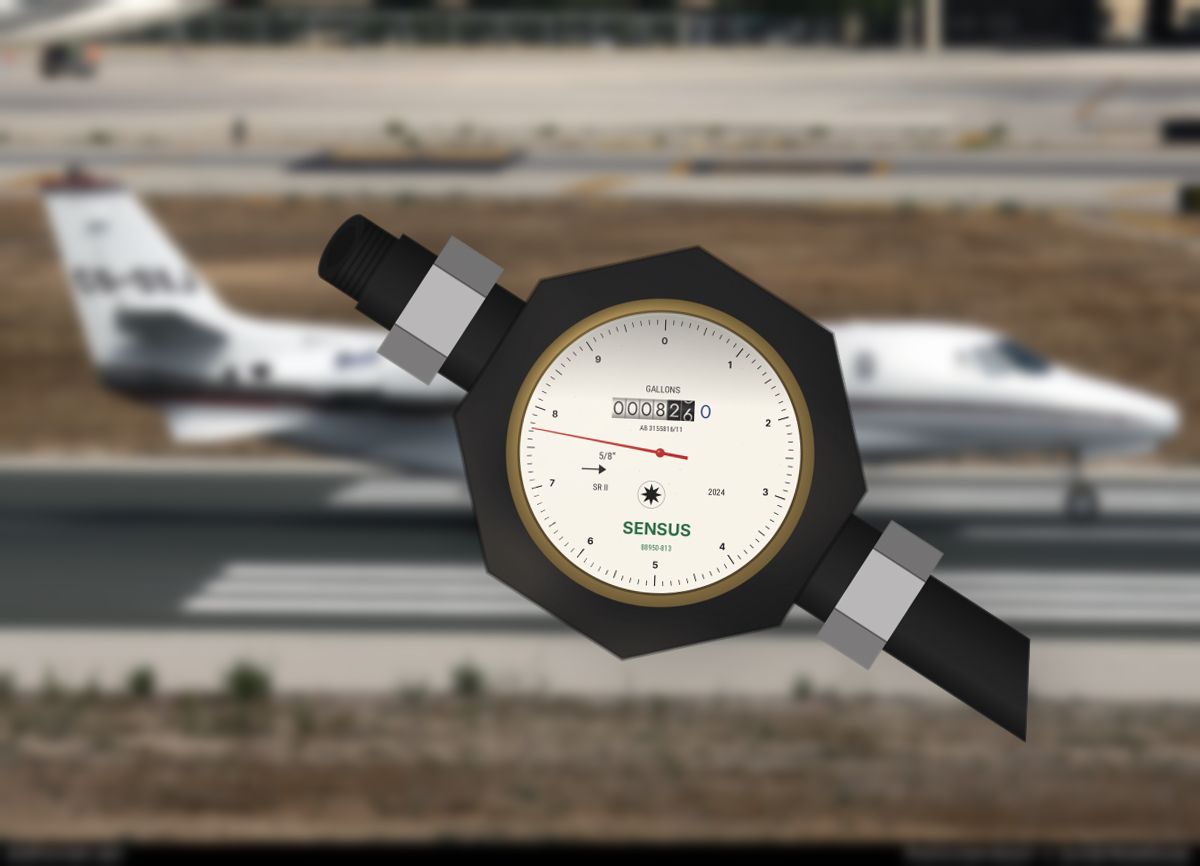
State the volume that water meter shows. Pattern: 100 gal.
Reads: 8257.7 gal
